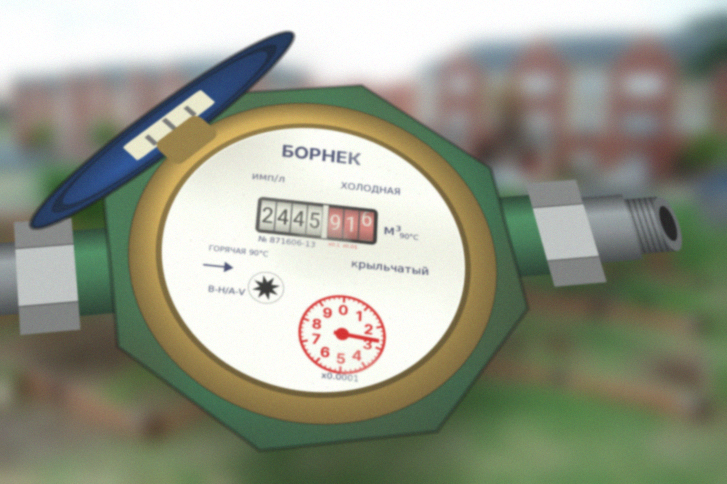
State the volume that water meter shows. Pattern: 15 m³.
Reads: 2445.9162 m³
